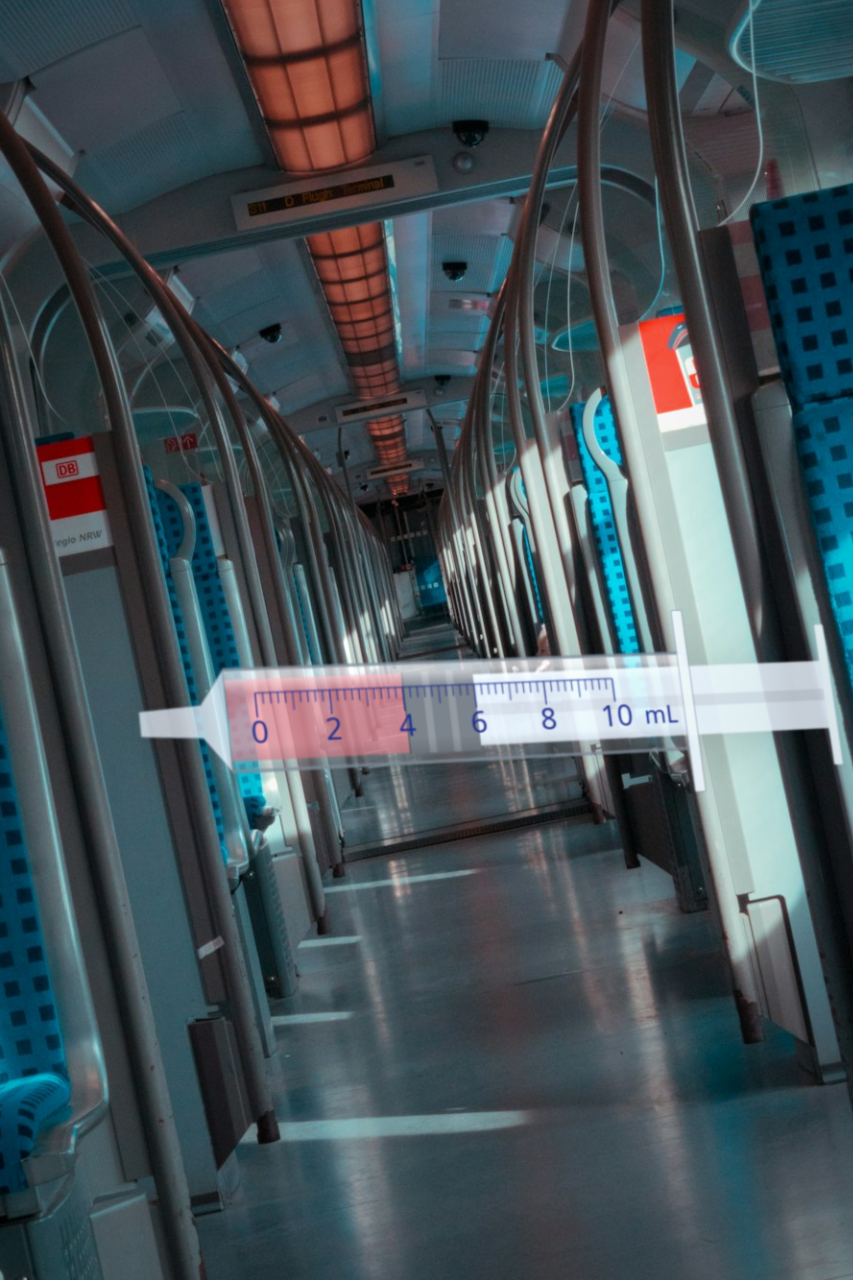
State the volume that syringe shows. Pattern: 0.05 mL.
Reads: 4 mL
